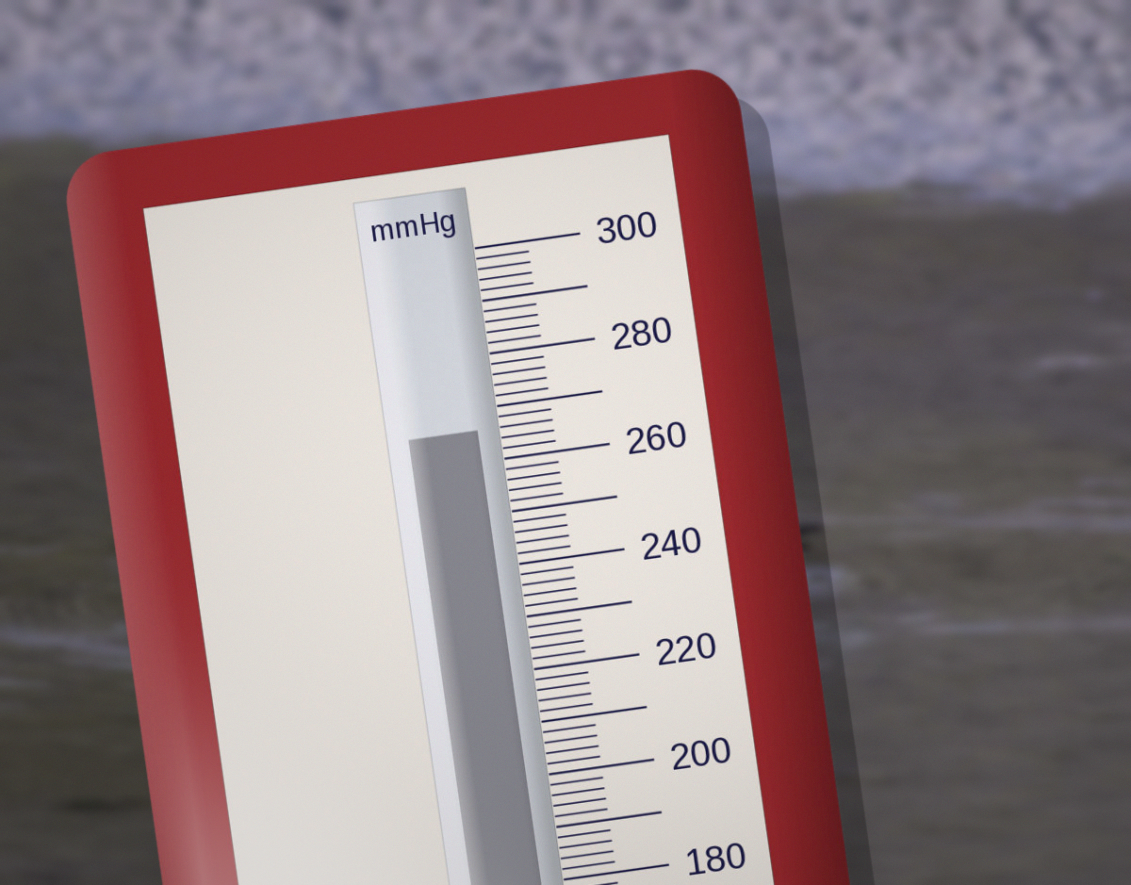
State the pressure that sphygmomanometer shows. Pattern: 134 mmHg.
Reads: 266 mmHg
